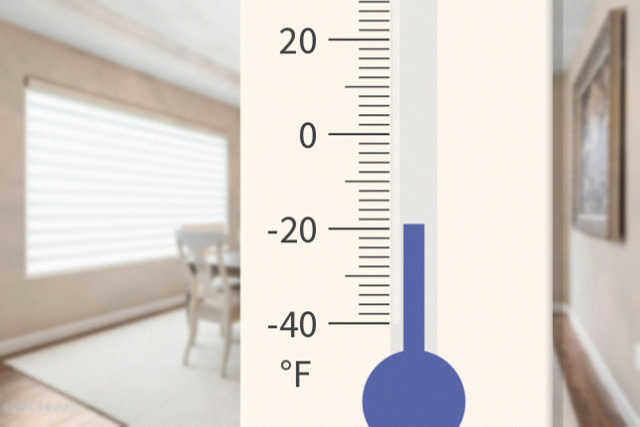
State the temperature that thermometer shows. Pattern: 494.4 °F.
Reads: -19 °F
